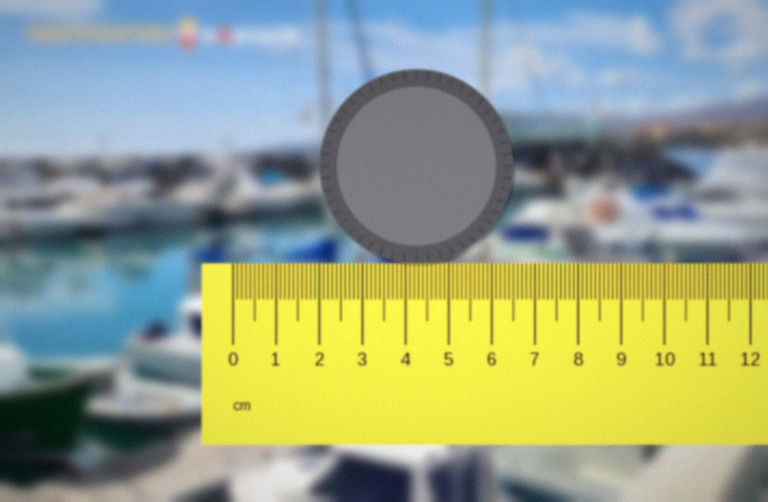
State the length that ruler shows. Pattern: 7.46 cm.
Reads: 4.5 cm
